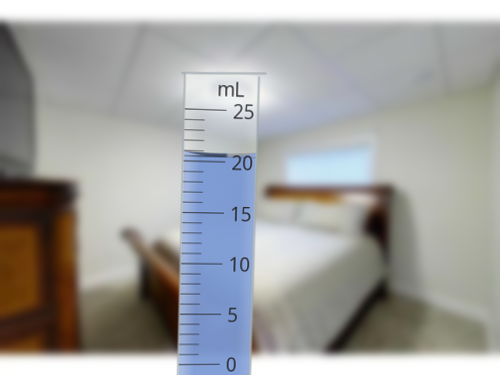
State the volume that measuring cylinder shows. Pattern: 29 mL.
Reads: 20.5 mL
